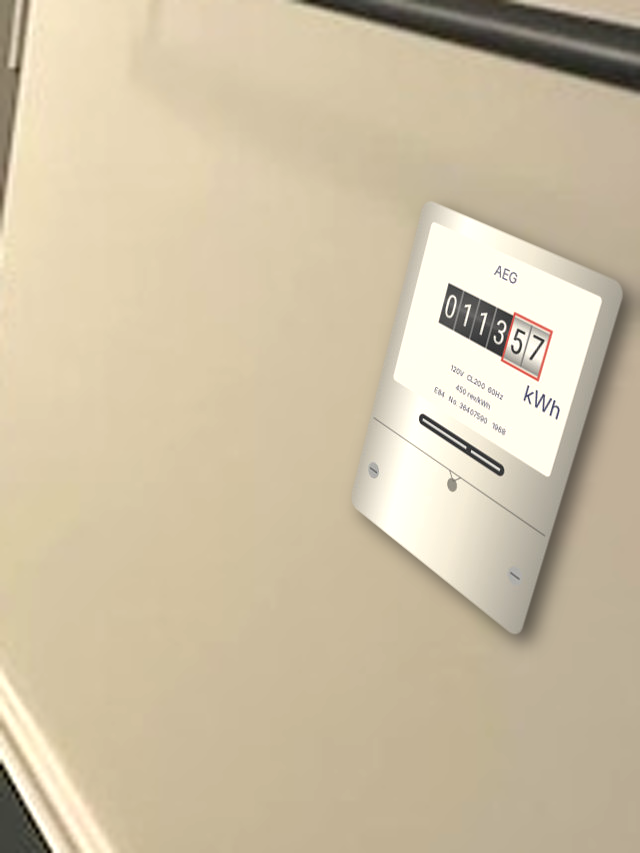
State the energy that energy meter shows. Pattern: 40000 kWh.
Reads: 113.57 kWh
